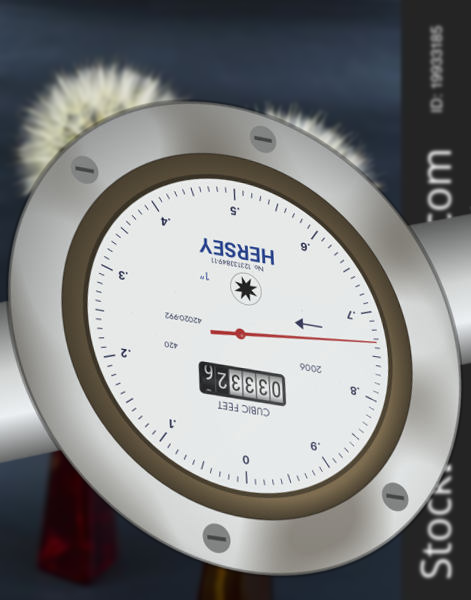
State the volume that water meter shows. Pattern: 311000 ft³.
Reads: 33325.73 ft³
